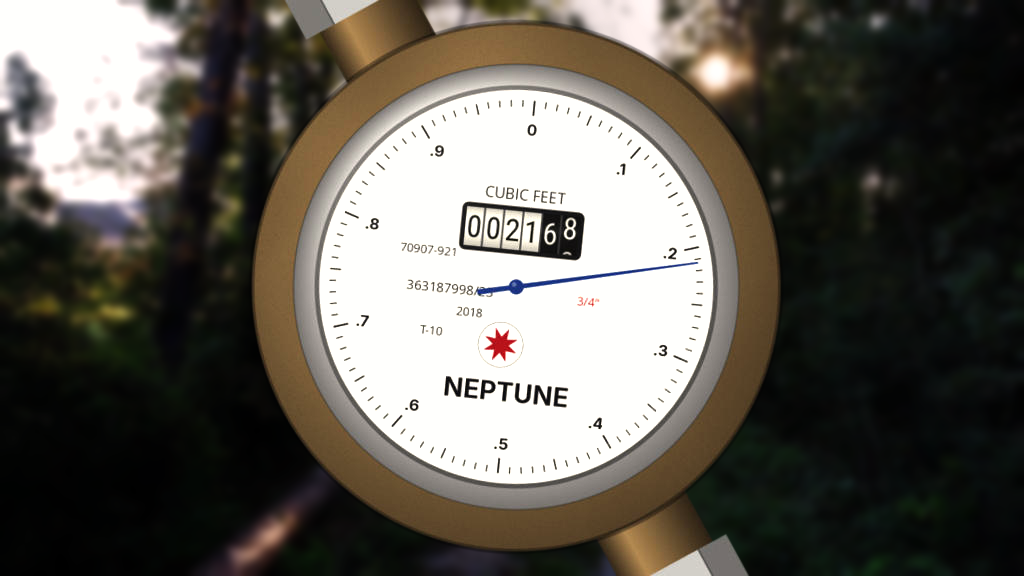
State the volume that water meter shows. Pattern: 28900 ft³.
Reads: 2168.21 ft³
